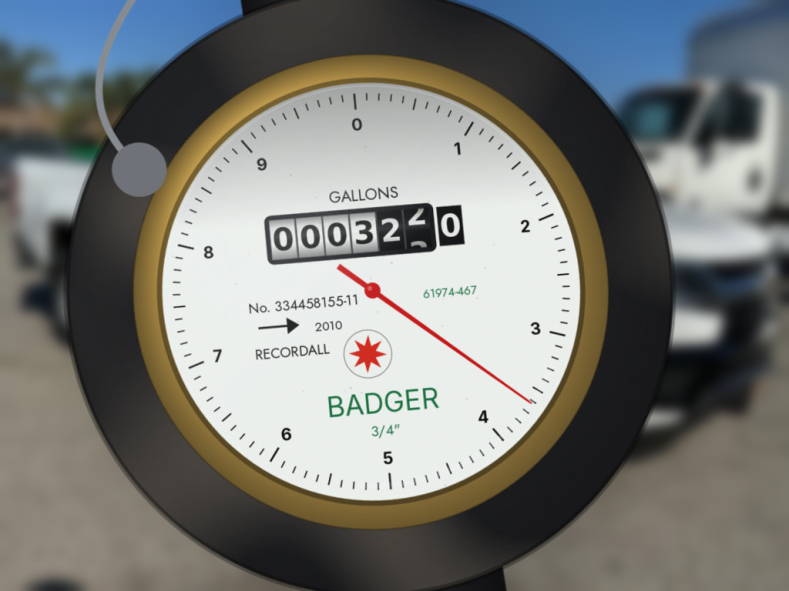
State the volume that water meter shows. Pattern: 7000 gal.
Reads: 3223.6 gal
